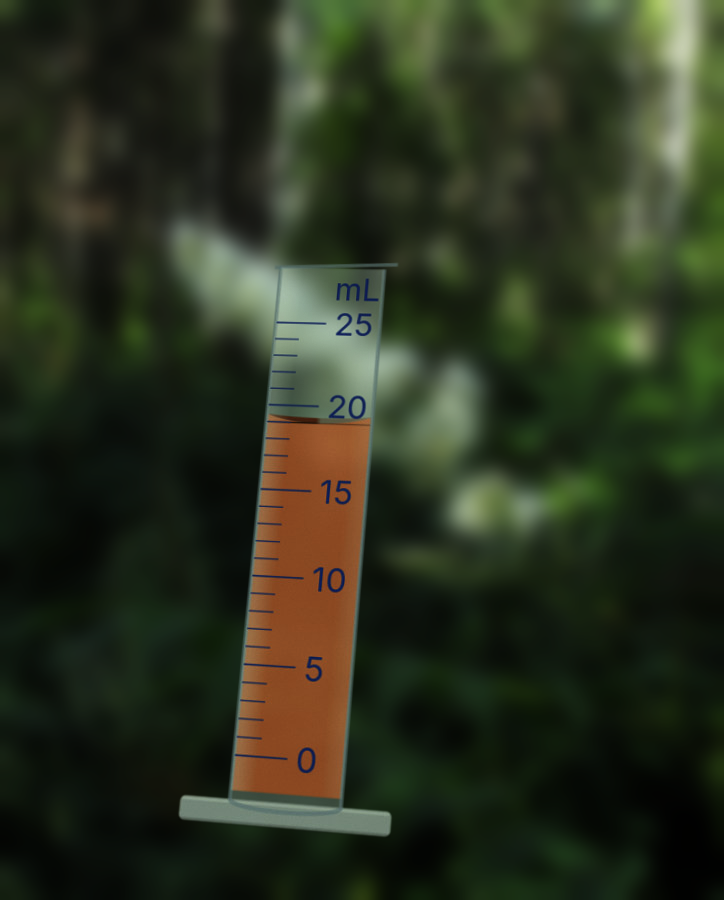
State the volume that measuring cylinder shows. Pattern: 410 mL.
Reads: 19 mL
